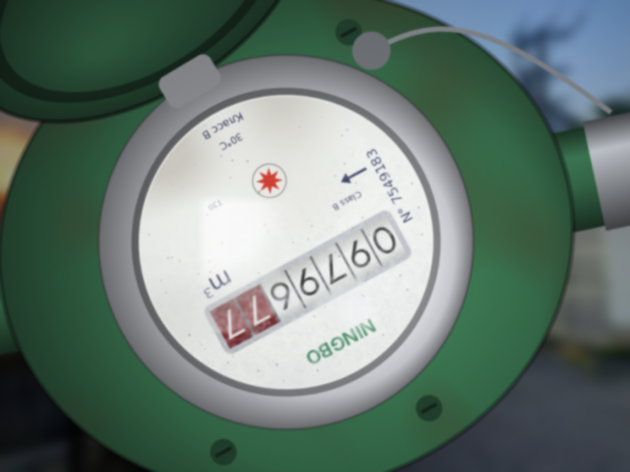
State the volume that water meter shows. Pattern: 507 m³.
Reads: 9796.77 m³
